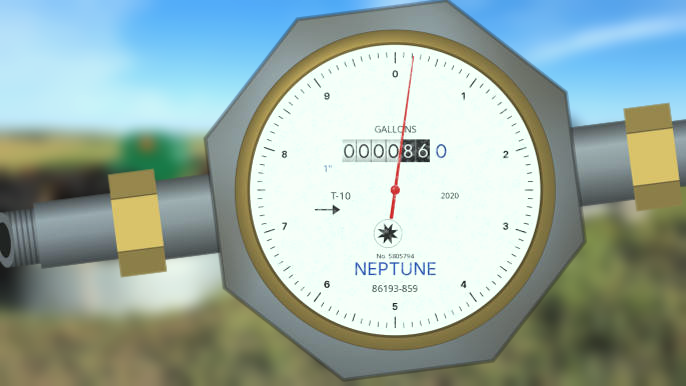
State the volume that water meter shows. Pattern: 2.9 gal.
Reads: 860.2 gal
